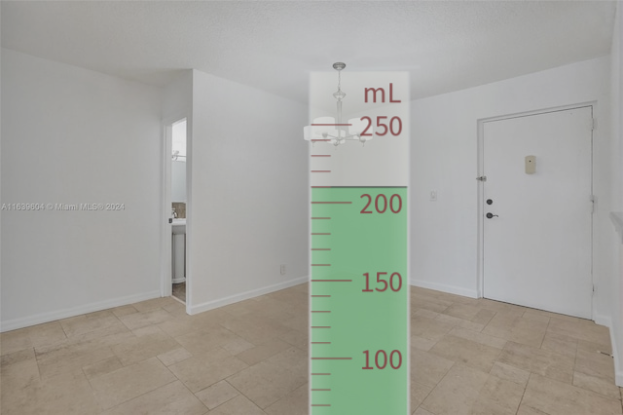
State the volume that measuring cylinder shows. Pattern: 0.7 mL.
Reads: 210 mL
